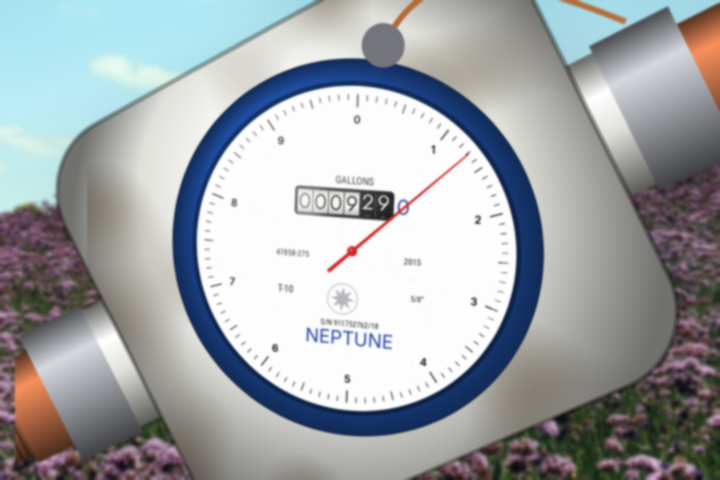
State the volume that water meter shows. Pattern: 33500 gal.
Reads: 9291.3 gal
